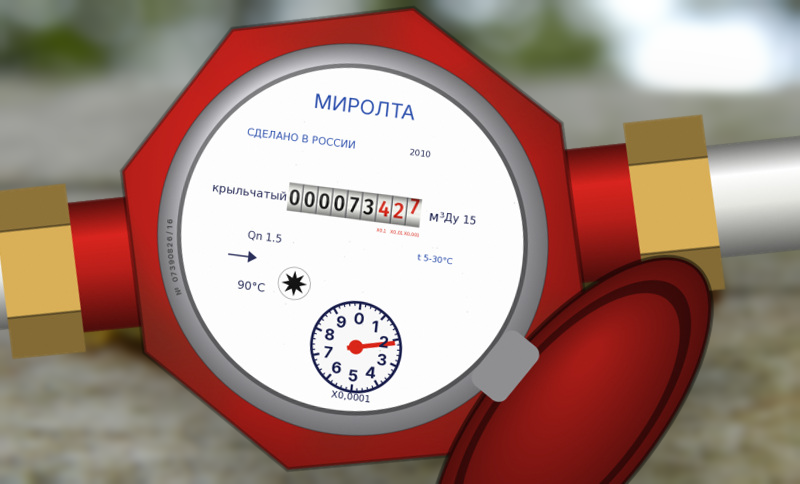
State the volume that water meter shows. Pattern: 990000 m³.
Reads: 73.4272 m³
